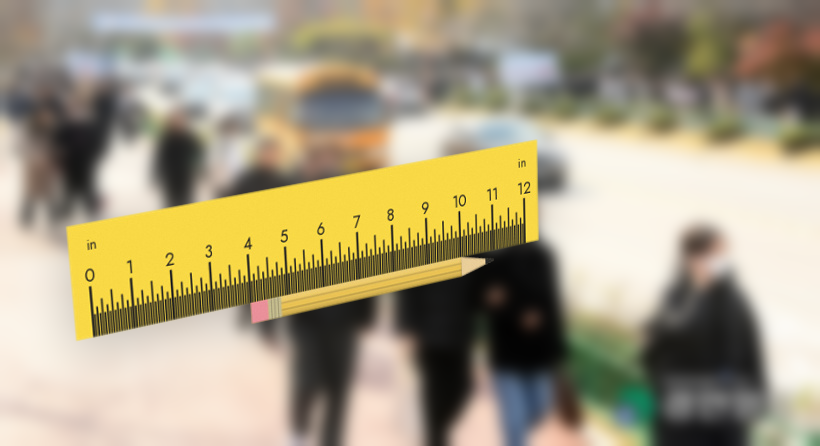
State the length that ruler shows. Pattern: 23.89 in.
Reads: 7 in
